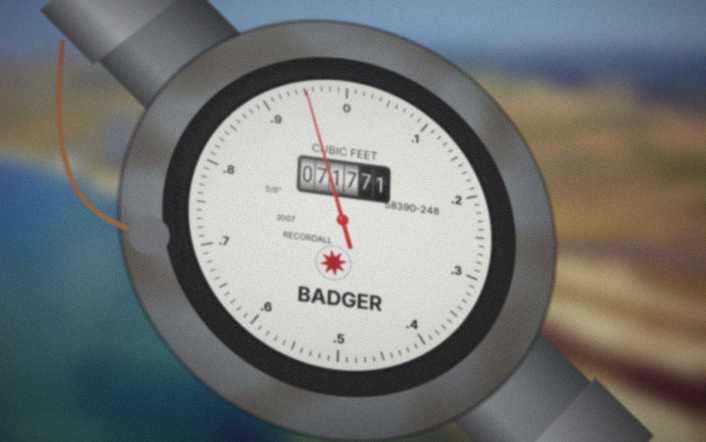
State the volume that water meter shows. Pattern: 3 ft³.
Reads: 71770.95 ft³
